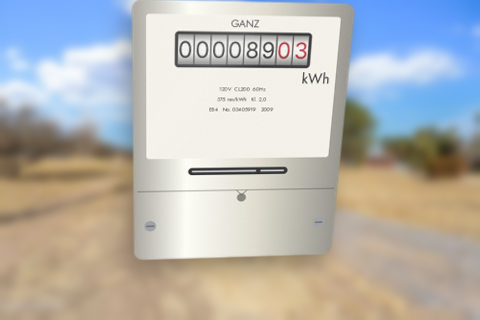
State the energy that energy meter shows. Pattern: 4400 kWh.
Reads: 89.03 kWh
